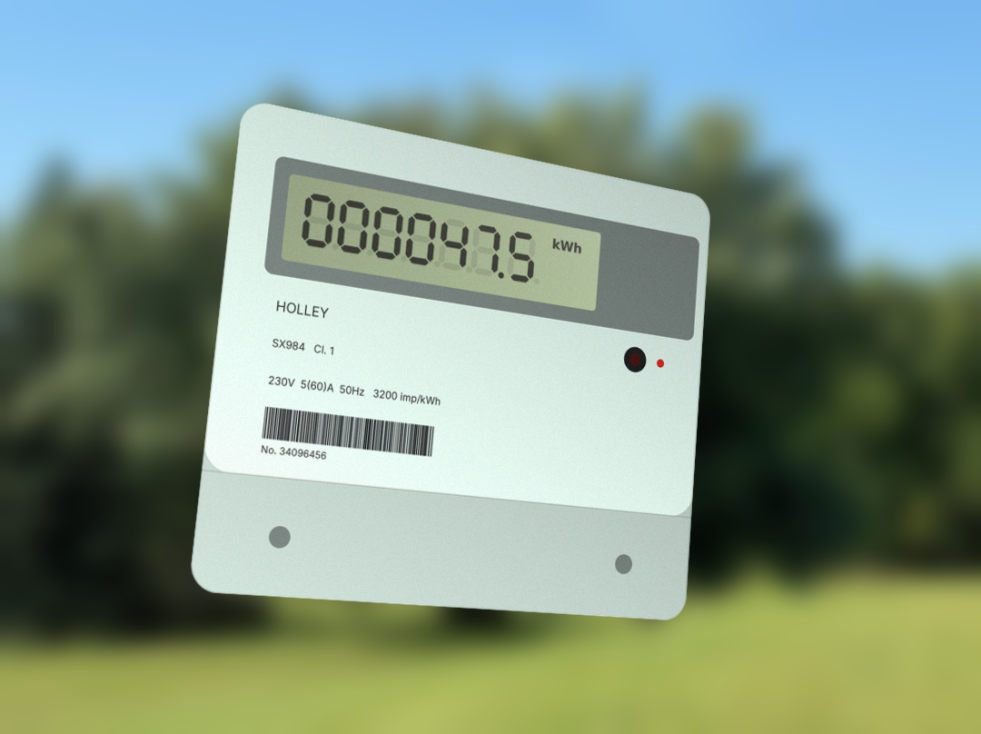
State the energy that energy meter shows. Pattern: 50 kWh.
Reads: 47.5 kWh
